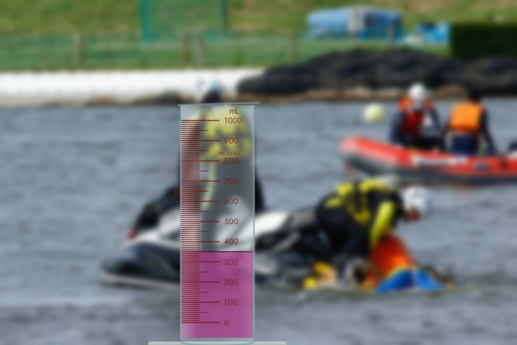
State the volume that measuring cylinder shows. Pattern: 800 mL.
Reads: 350 mL
